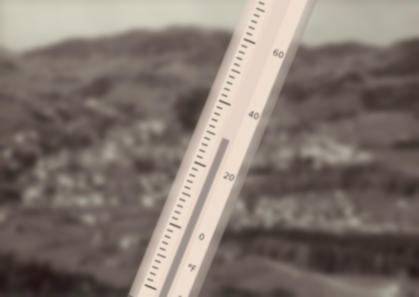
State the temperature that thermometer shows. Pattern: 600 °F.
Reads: 30 °F
